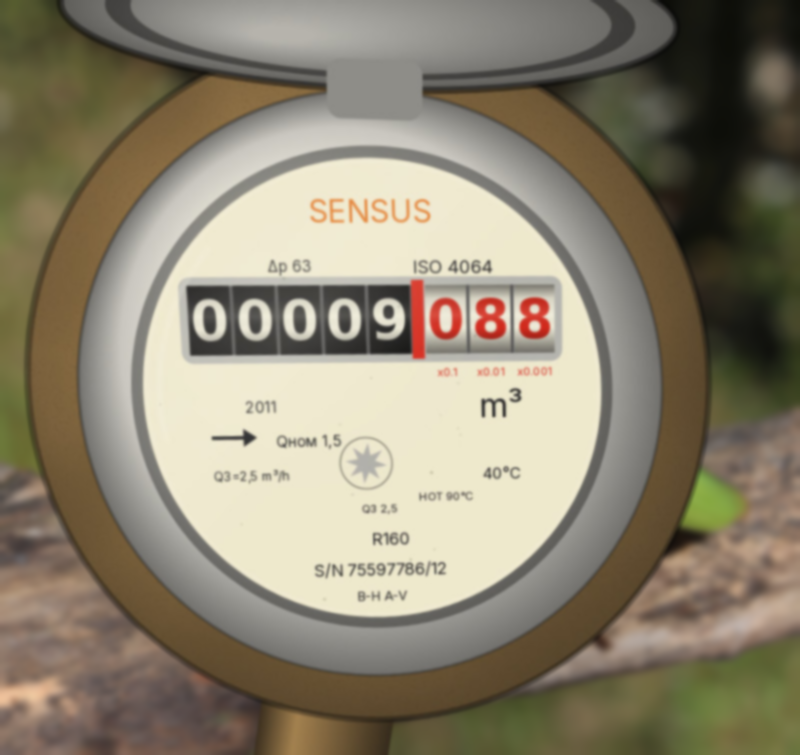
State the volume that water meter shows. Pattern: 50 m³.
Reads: 9.088 m³
